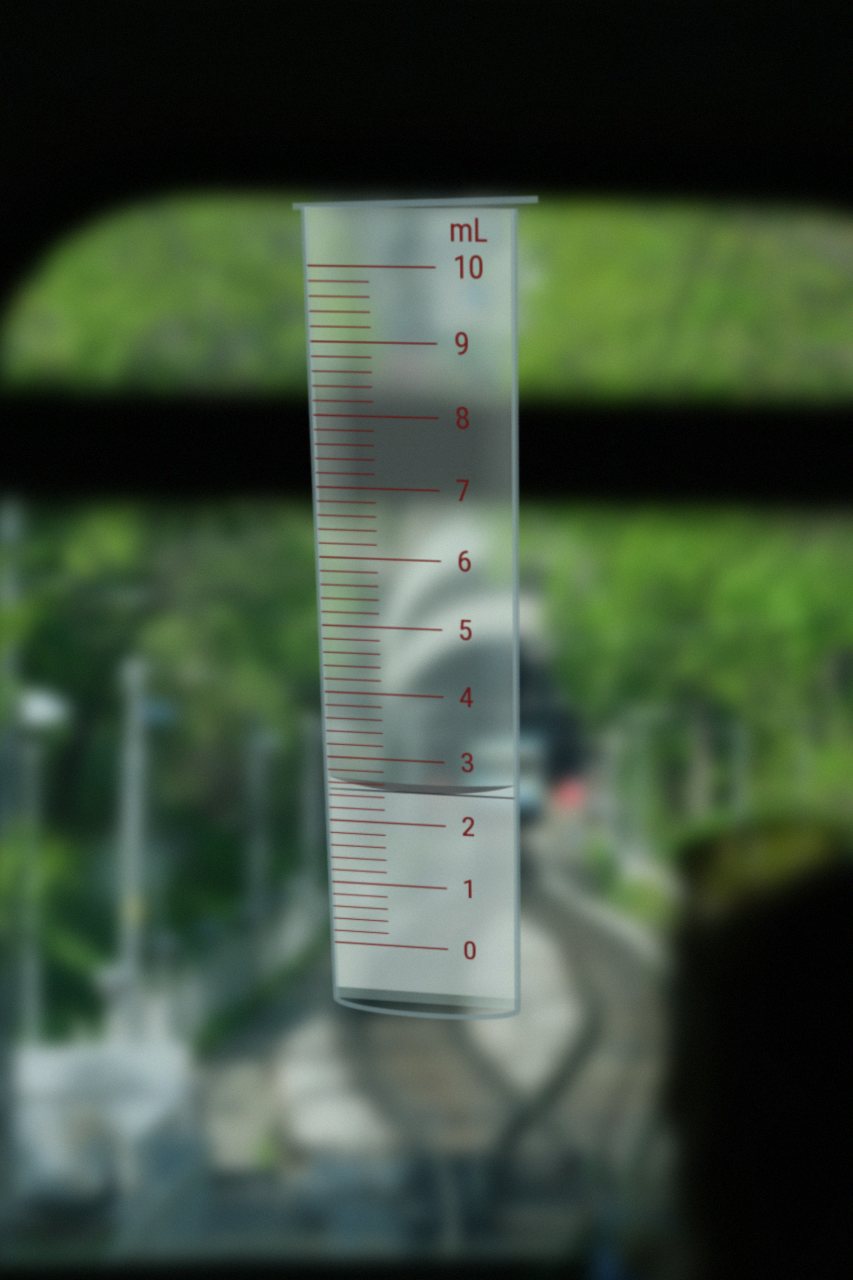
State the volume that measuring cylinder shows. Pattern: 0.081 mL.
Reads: 2.5 mL
